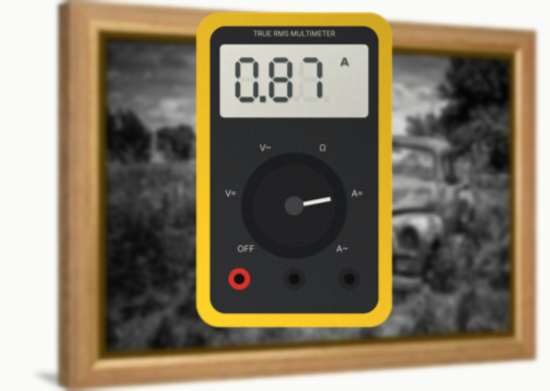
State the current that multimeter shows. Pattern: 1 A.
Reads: 0.87 A
